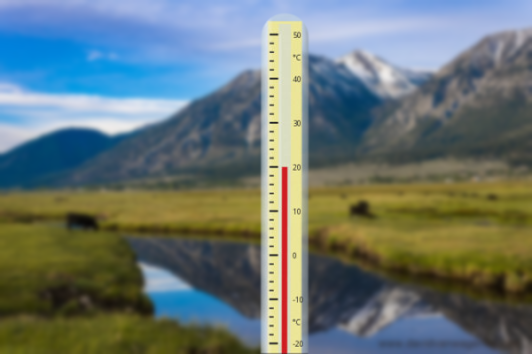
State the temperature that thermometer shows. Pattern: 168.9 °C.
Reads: 20 °C
